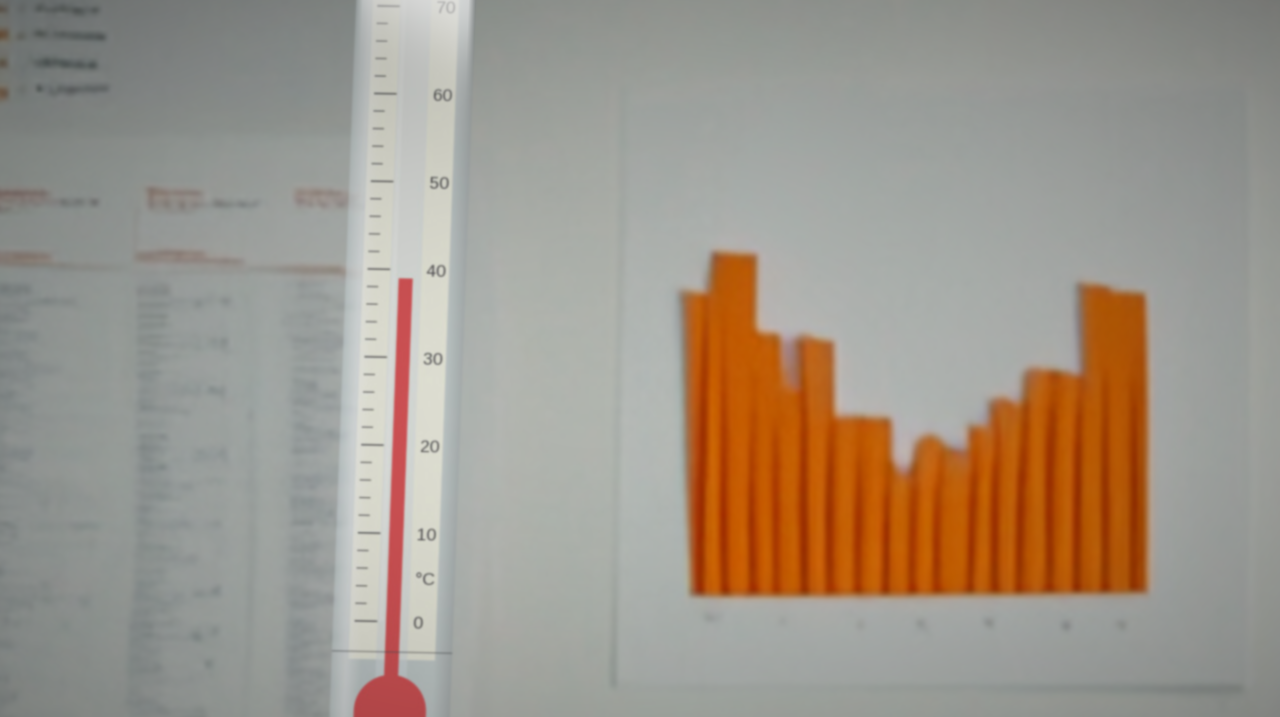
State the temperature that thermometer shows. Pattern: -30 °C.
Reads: 39 °C
